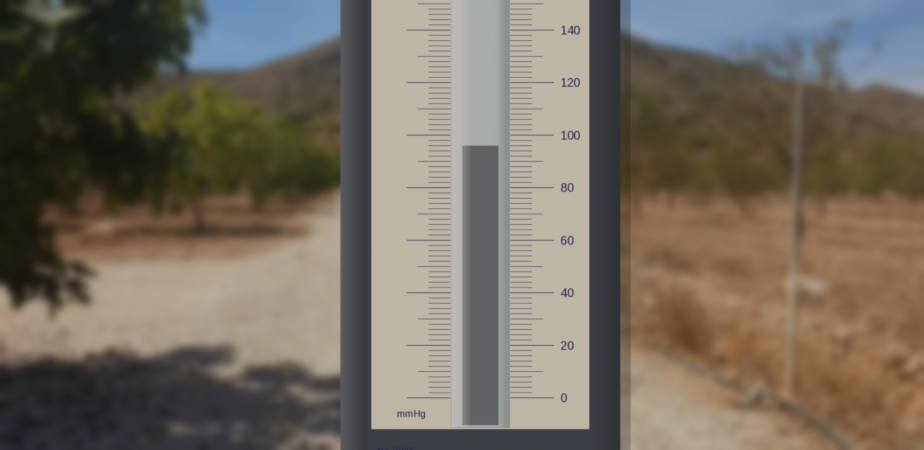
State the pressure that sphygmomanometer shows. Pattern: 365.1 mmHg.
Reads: 96 mmHg
